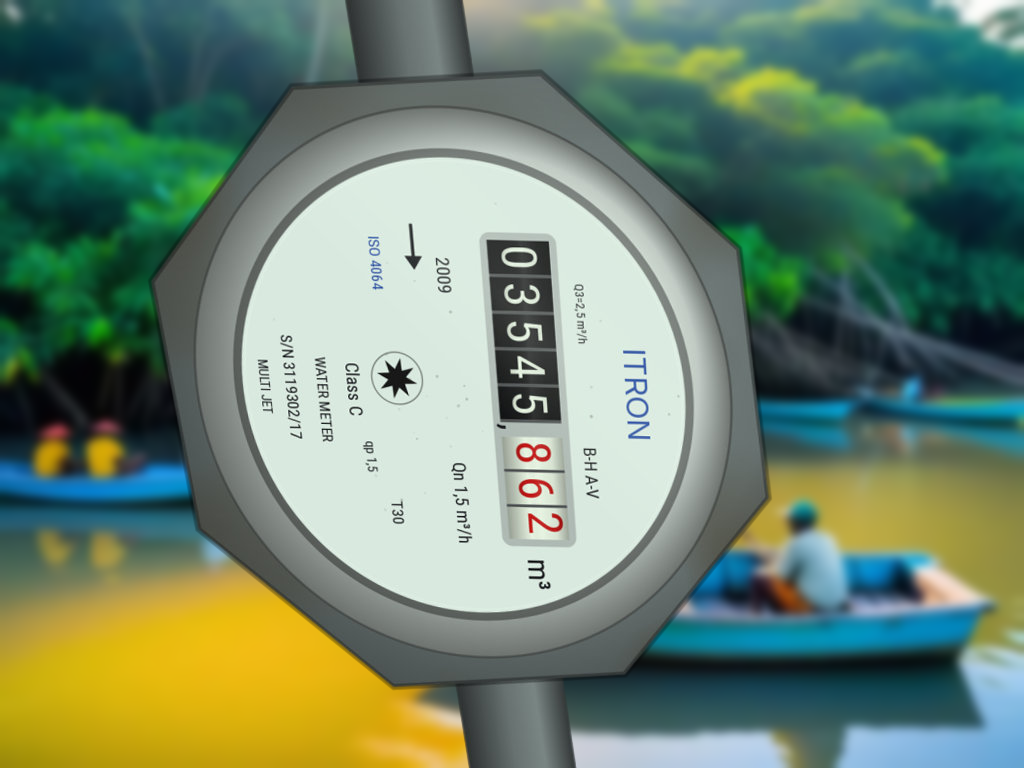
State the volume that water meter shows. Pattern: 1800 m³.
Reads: 3545.862 m³
